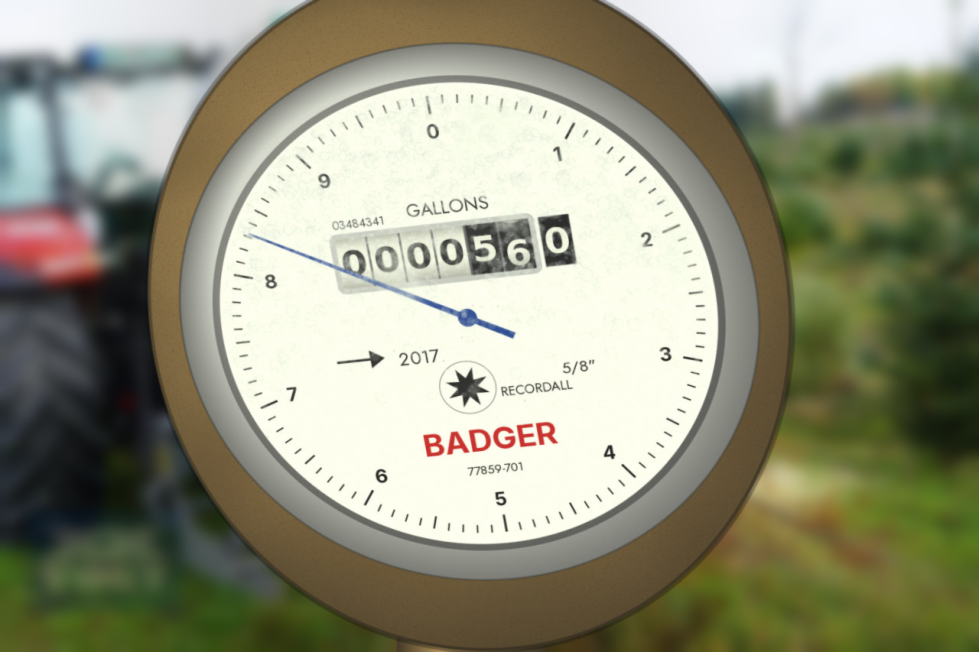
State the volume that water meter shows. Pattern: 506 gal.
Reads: 558.3 gal
